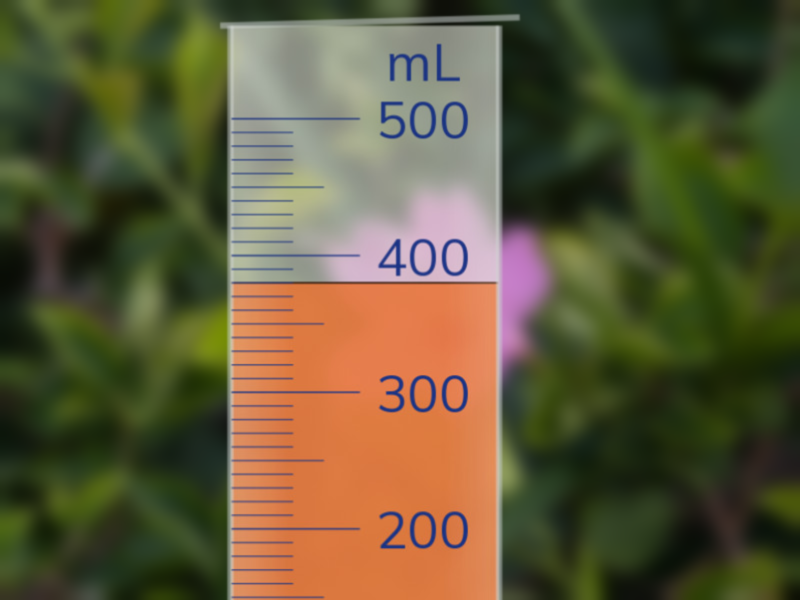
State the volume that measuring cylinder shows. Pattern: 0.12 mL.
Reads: 380 mL
